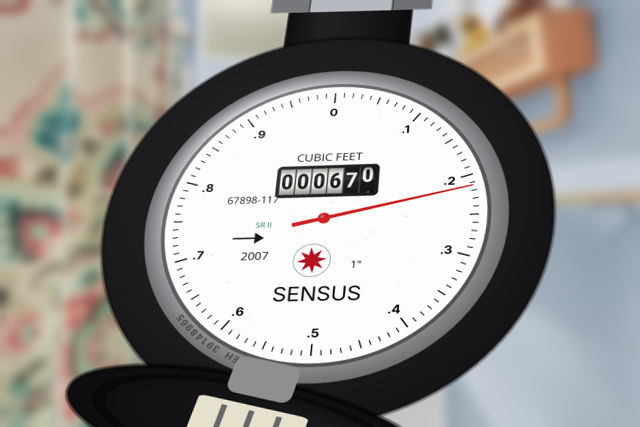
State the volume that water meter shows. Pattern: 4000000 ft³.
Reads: 670.21 ft³
